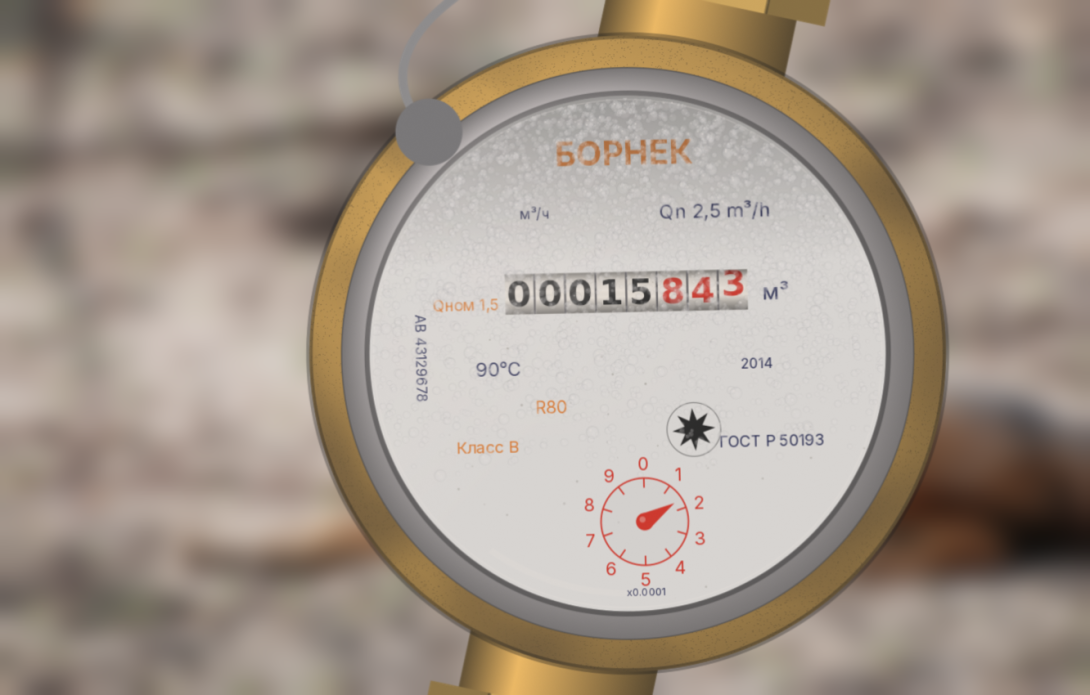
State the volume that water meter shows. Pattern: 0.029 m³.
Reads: 15.8431 m³
